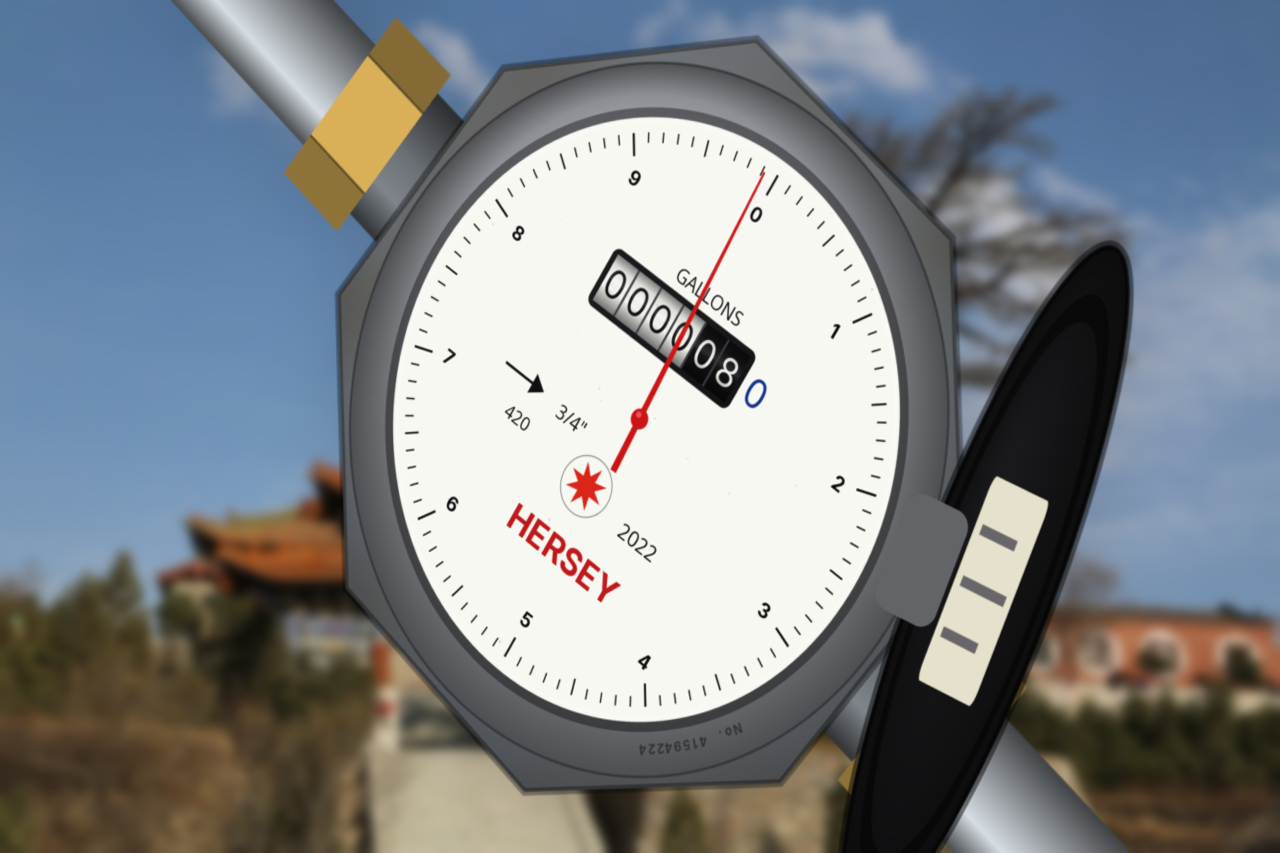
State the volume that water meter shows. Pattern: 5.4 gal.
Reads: 79.9 gal
